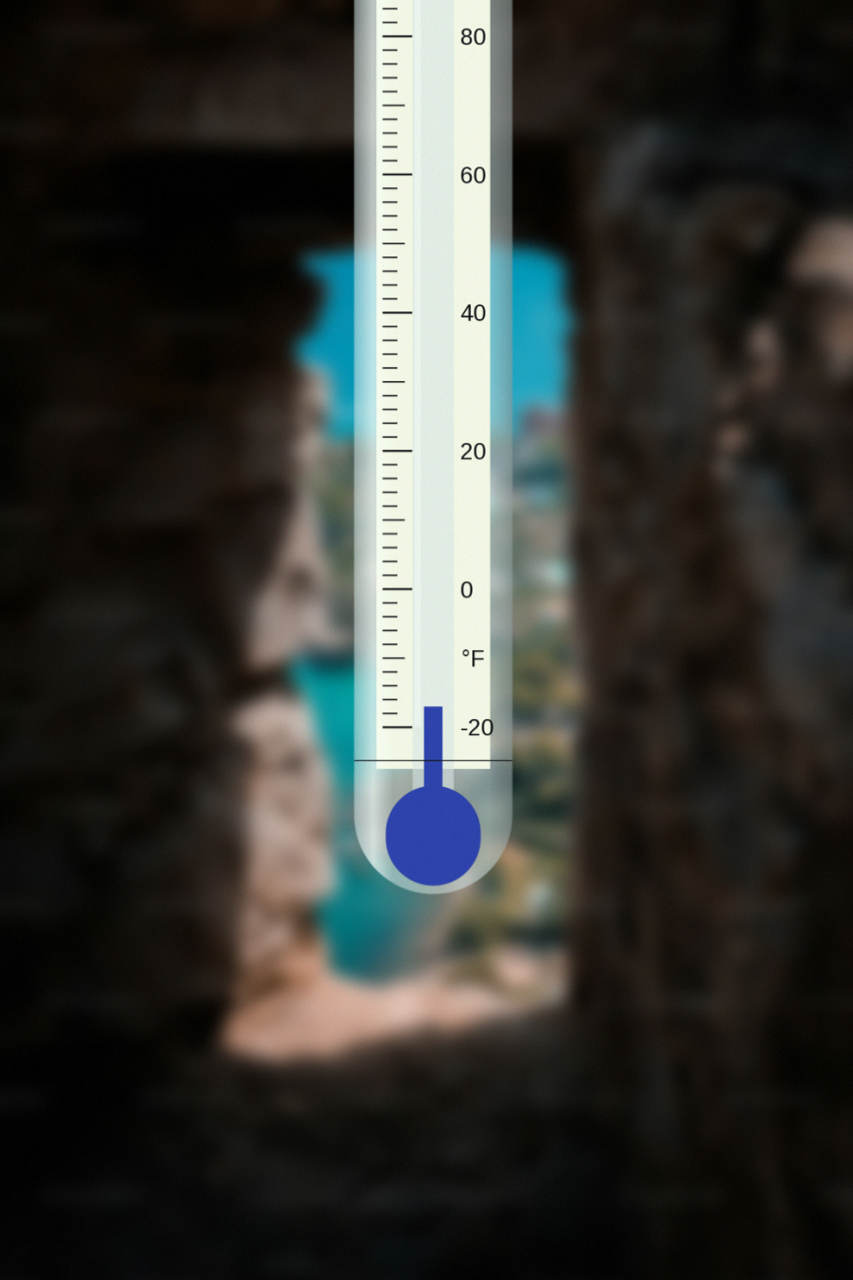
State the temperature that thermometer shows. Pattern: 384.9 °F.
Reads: -17 °F
